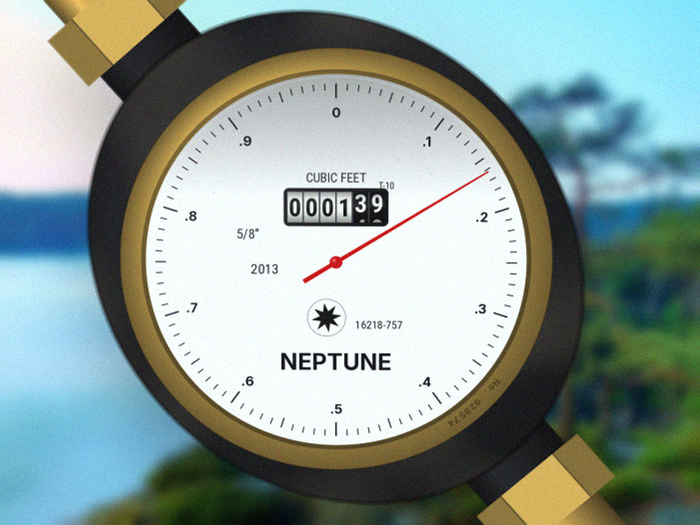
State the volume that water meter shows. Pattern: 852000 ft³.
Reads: 139.16 ft³
